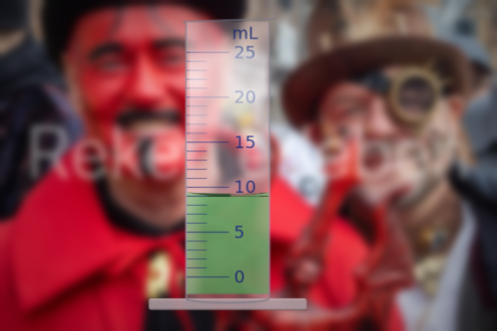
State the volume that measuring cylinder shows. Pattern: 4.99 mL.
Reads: 9 mL
